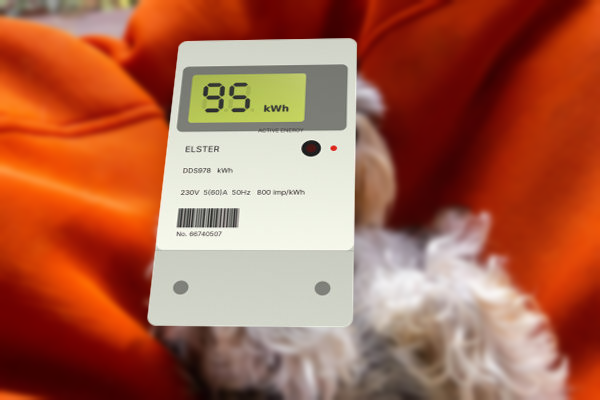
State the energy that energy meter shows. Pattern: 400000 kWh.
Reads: 95 kWh
